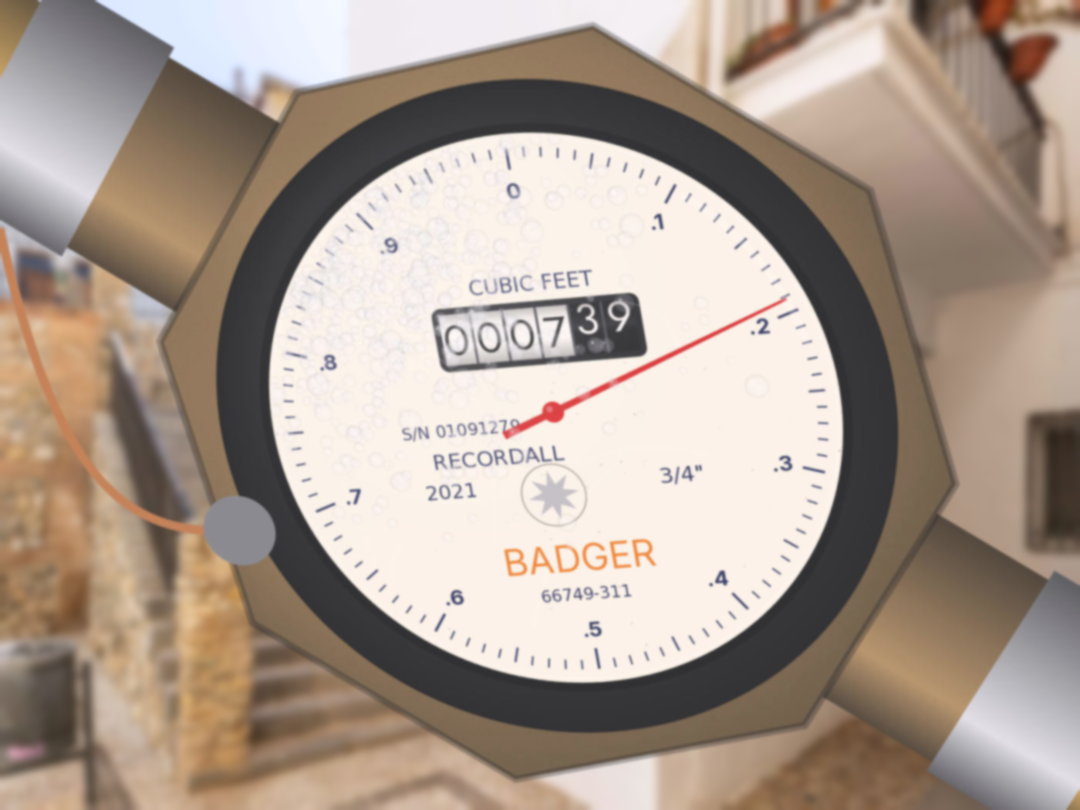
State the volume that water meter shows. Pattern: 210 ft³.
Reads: 739.19 ft³
